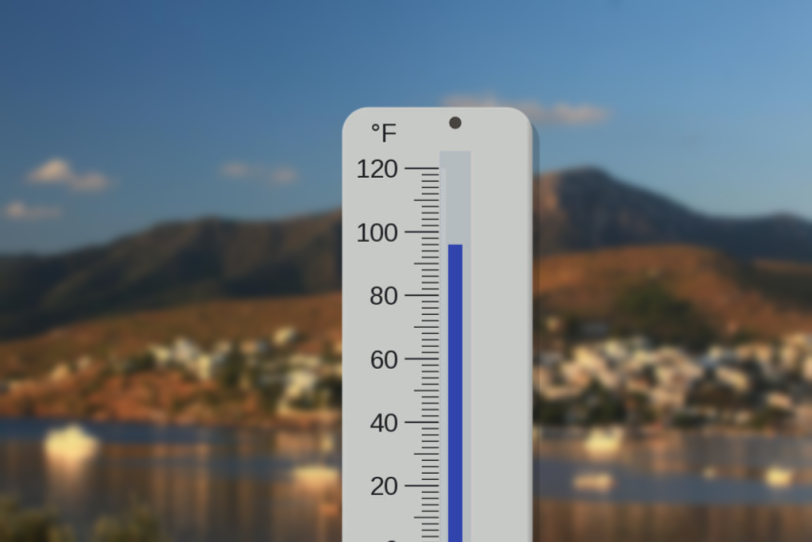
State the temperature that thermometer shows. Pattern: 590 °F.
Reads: 96 °F
